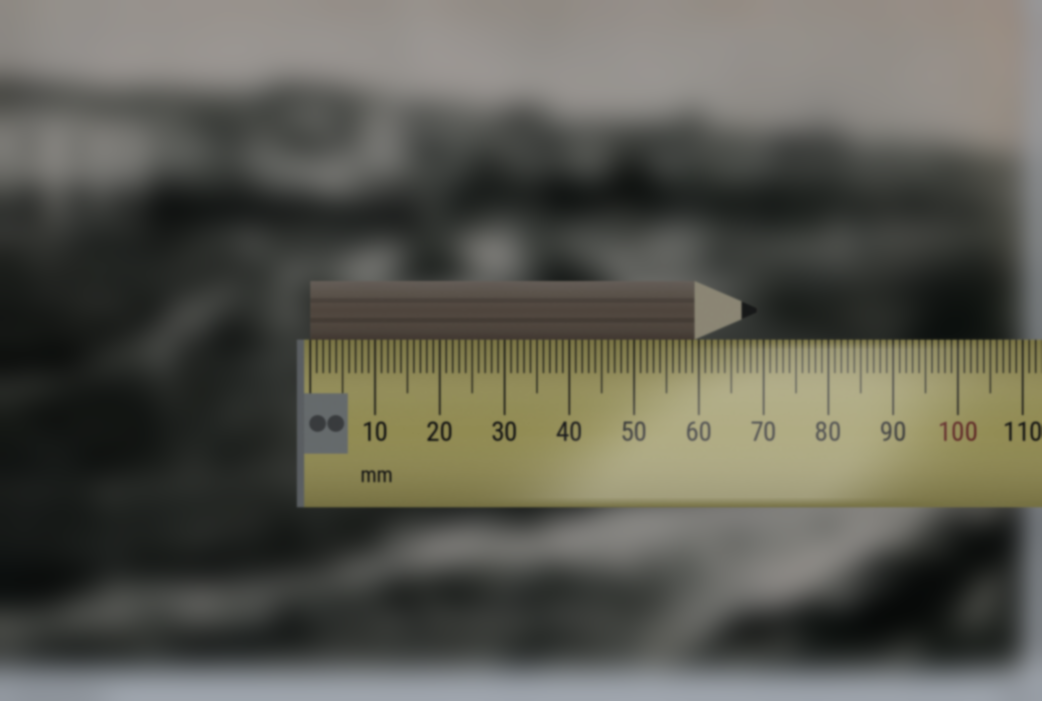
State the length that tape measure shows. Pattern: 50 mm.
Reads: 69 mm
